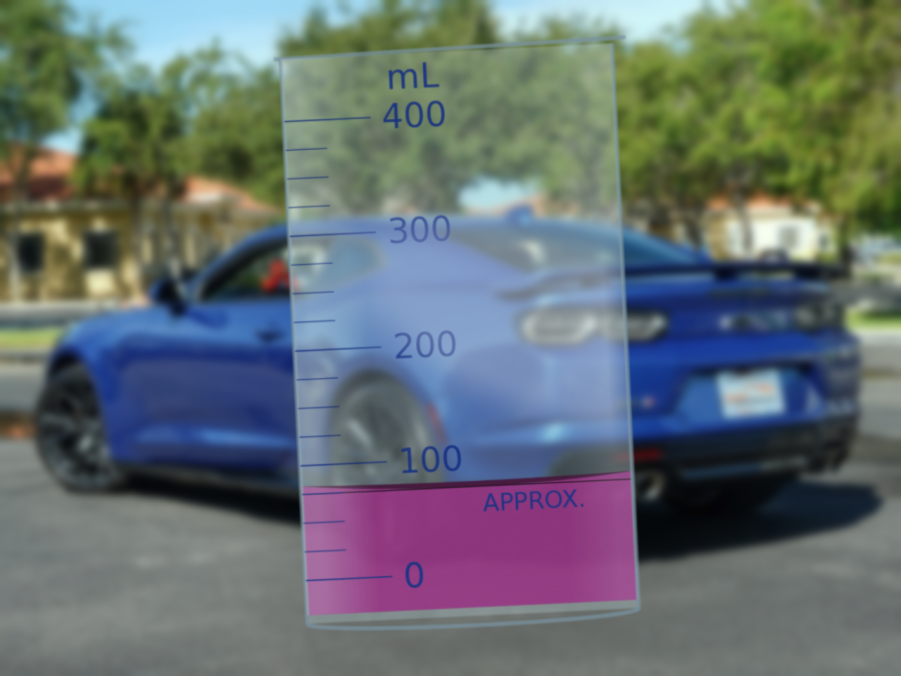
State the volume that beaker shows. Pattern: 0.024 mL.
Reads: 75 mL
